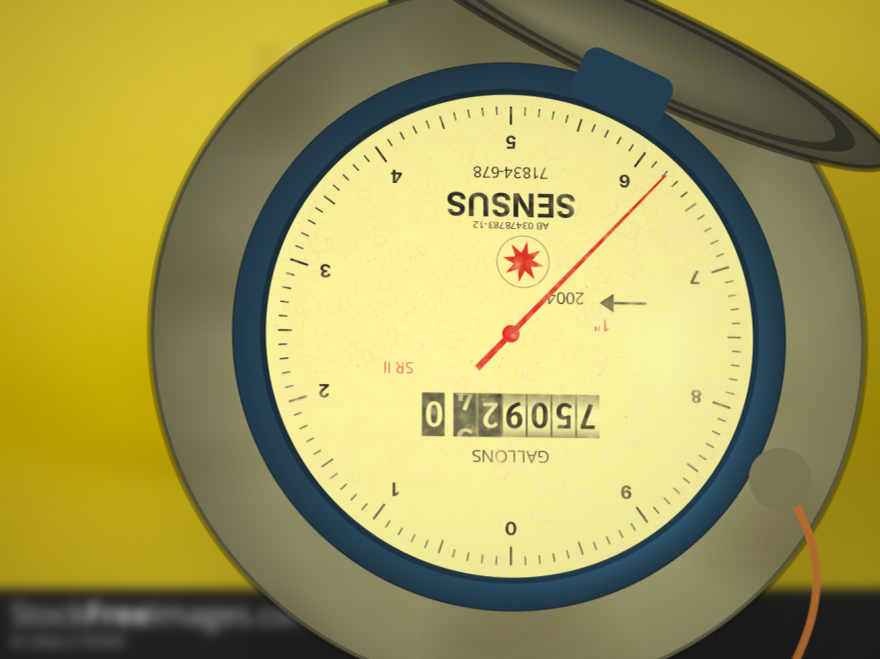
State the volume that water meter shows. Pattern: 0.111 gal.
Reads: 7509236.2 gal
